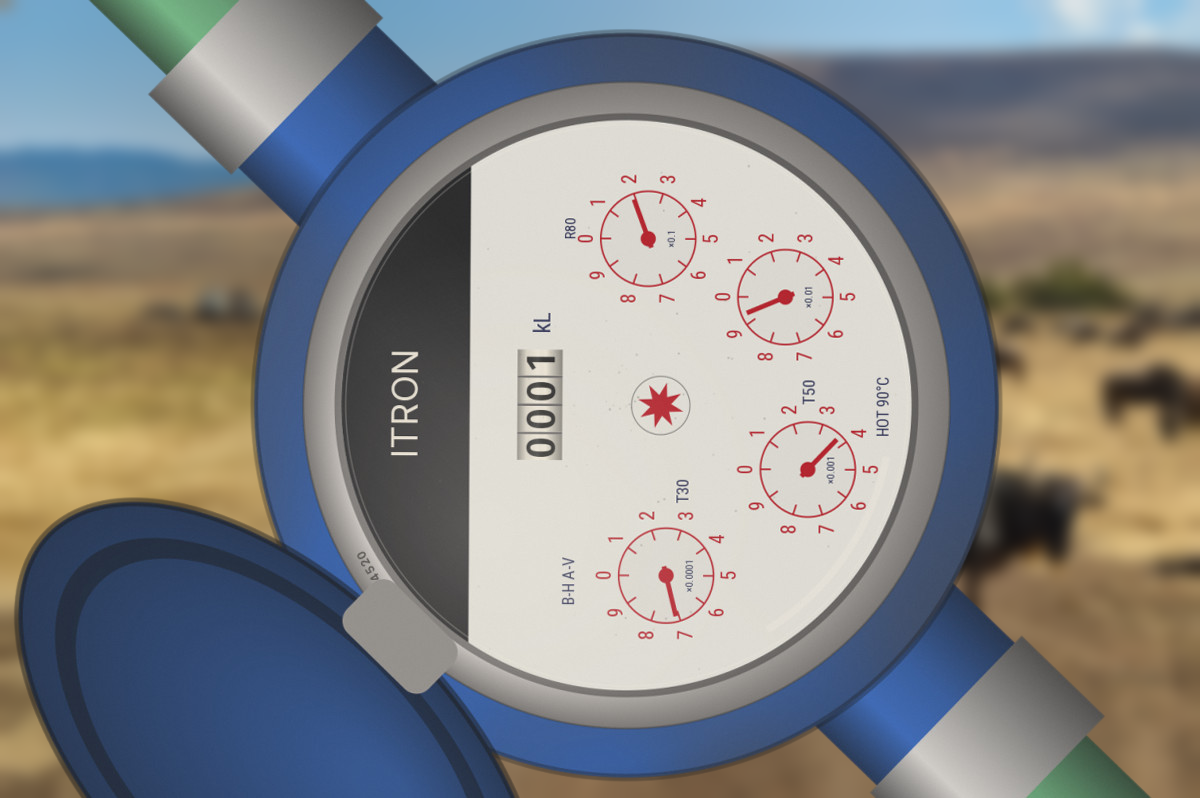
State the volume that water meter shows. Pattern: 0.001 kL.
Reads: 1.1937 kL
